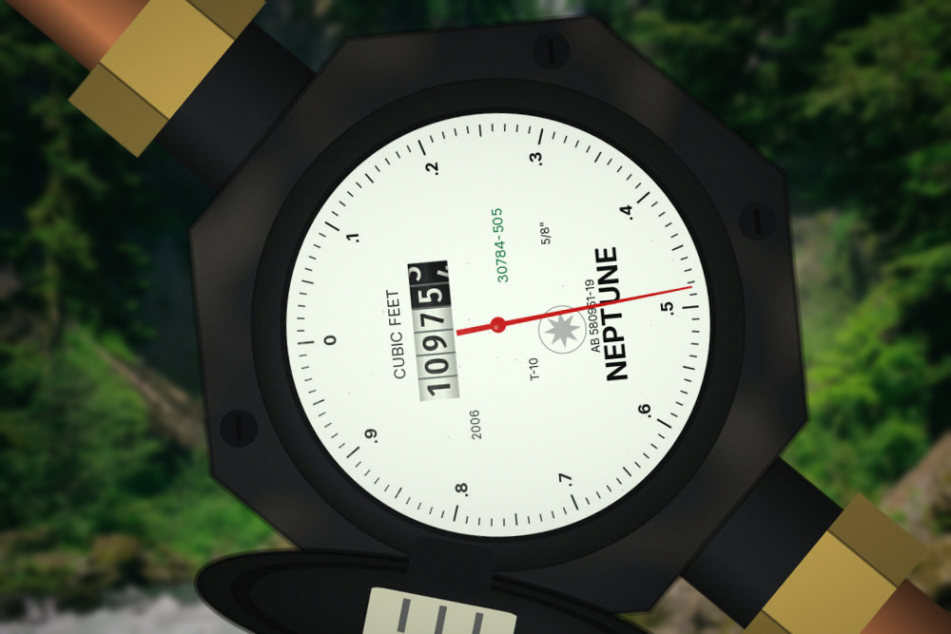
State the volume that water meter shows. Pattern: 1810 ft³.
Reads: 109753.48 ft³
